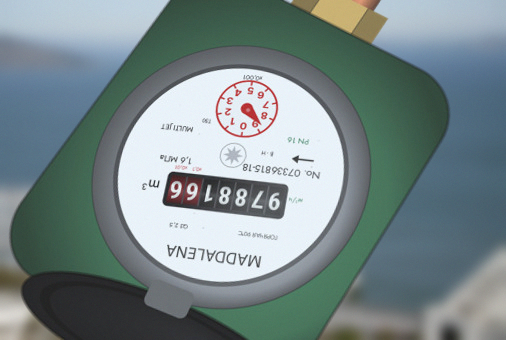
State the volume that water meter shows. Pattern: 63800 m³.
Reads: 97881.668 m³
